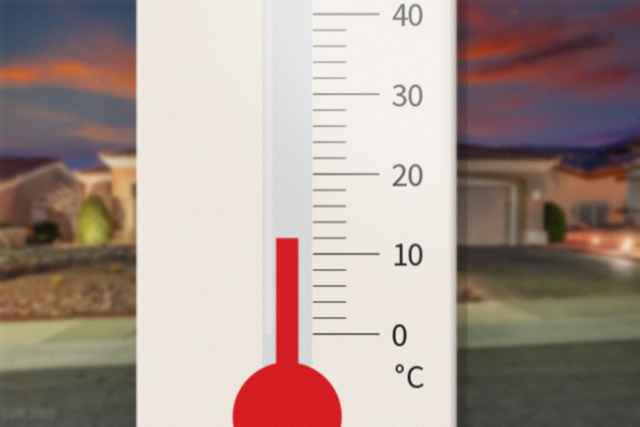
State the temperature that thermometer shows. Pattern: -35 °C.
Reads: 12 °C
